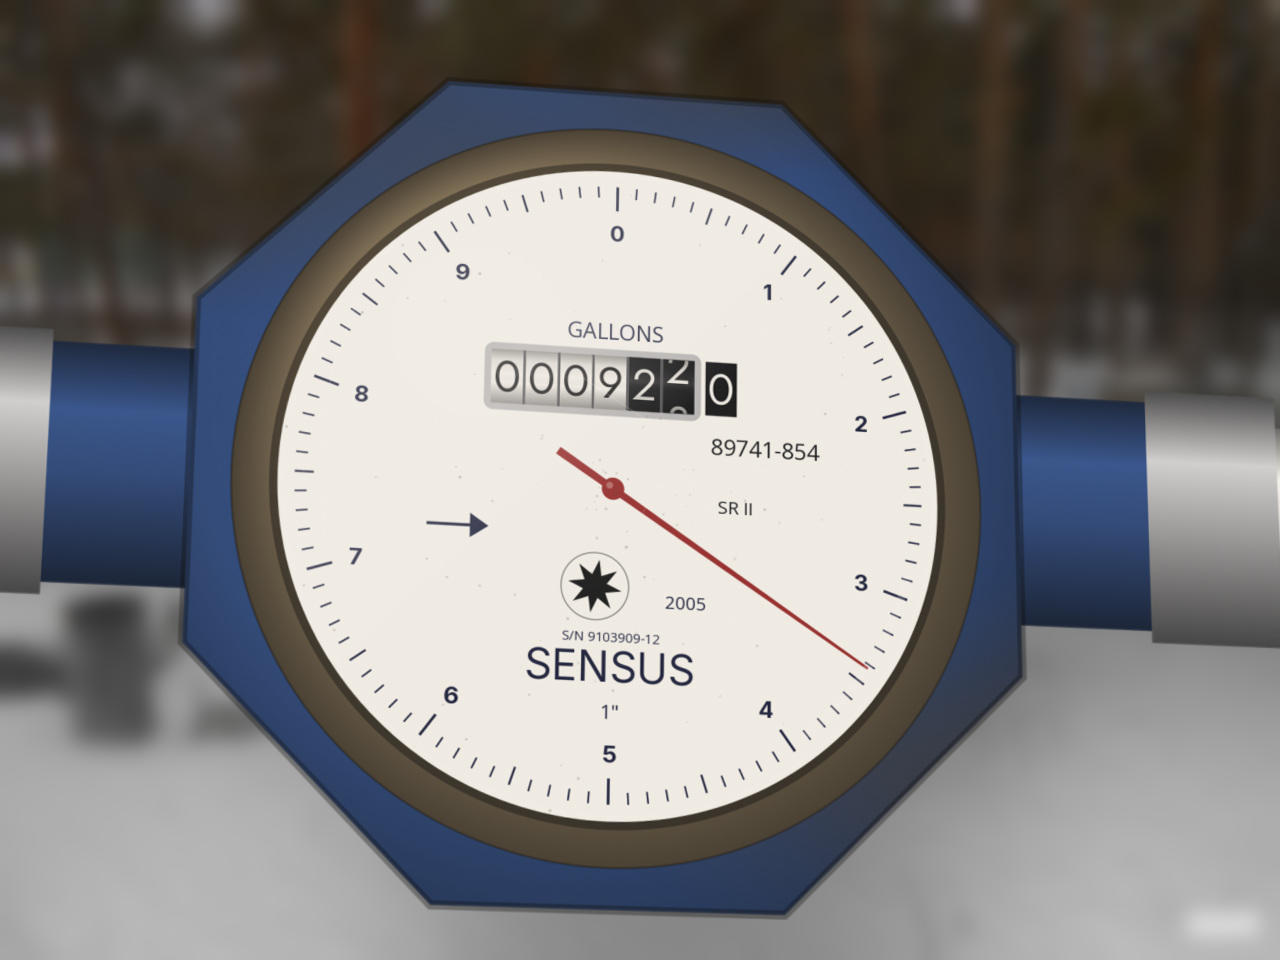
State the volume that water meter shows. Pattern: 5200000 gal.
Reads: 9223.4 gal
